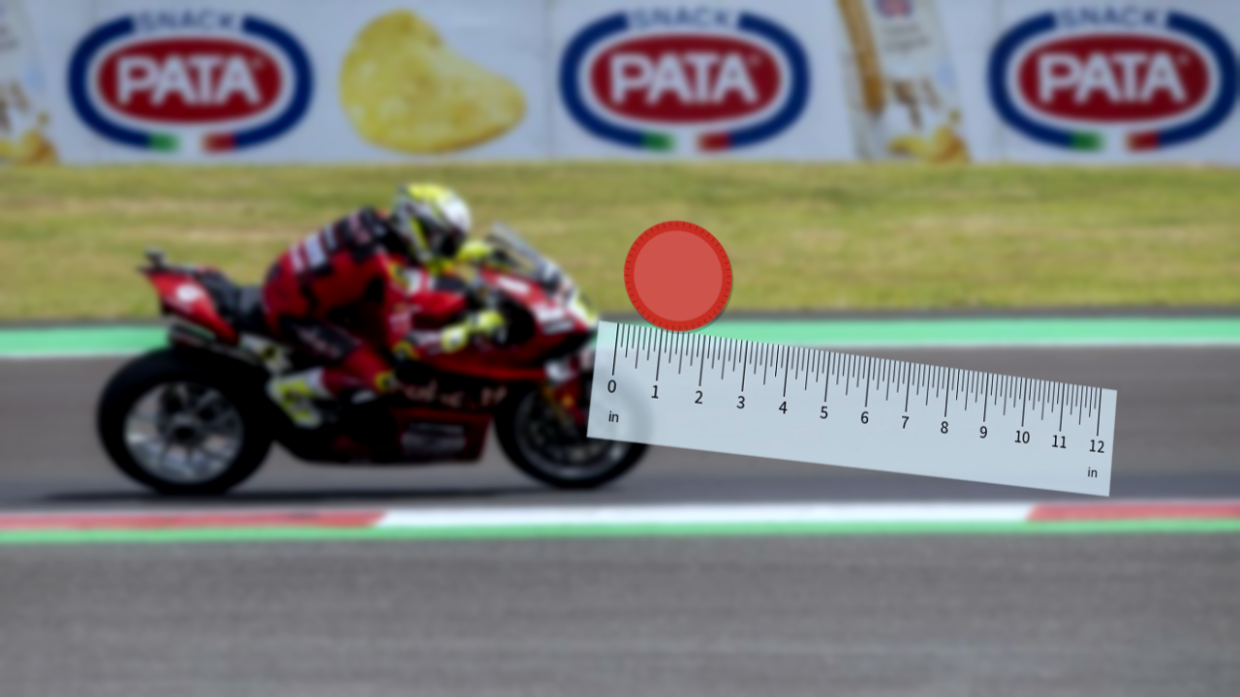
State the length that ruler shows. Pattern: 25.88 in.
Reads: 2.5 in
